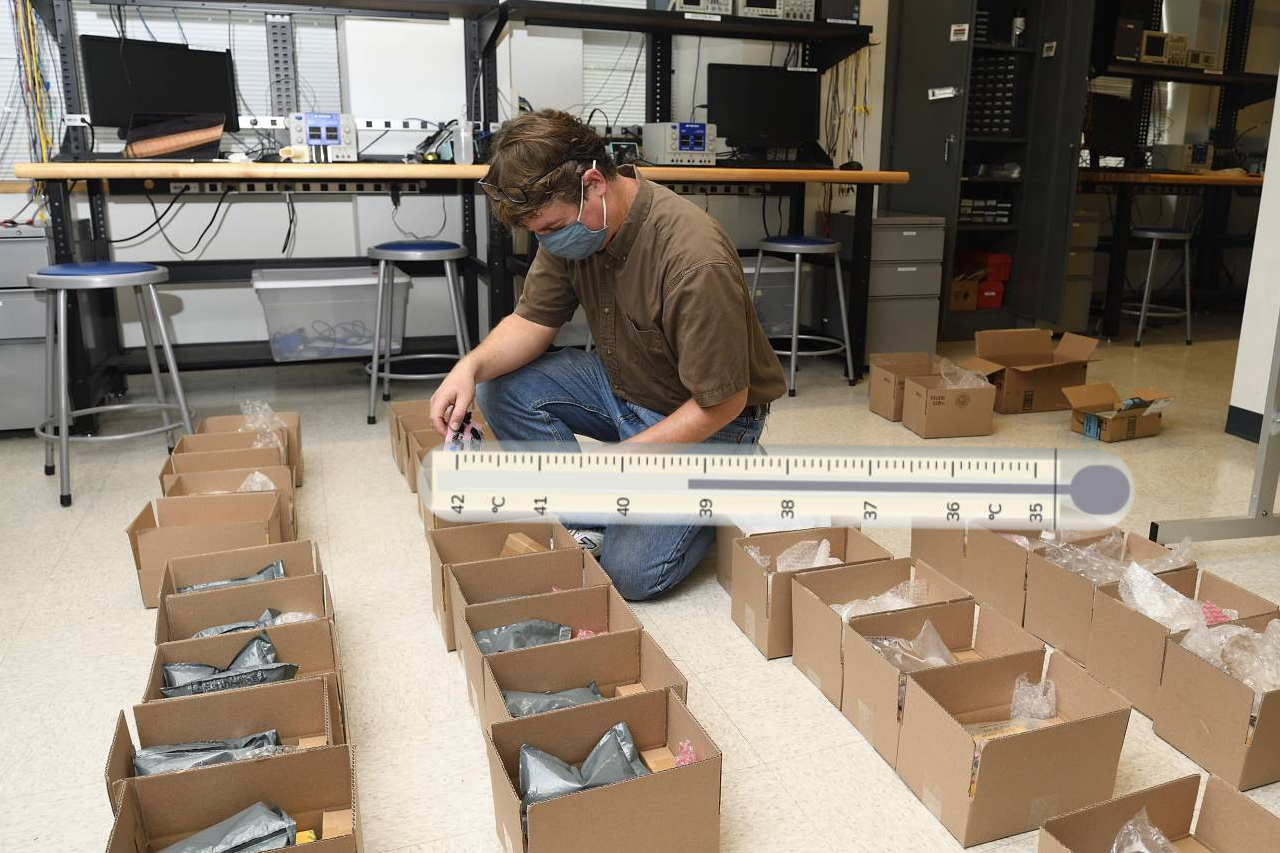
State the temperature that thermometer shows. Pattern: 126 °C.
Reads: 39.2 °C
